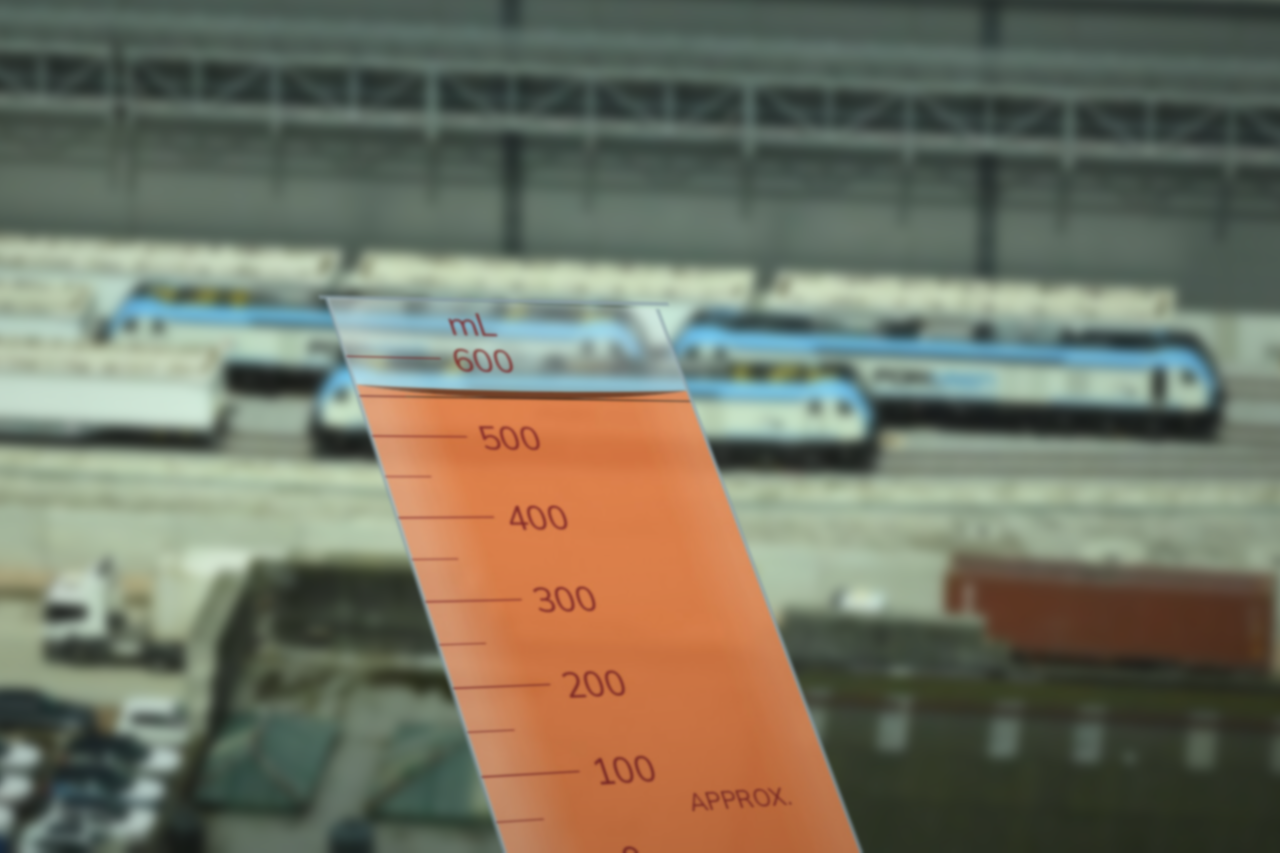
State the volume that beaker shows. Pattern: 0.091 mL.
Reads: 550 mL
